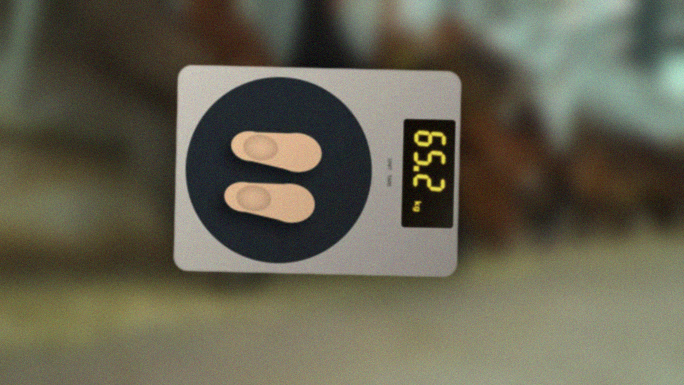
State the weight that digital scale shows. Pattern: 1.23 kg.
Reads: 65.2 kg
